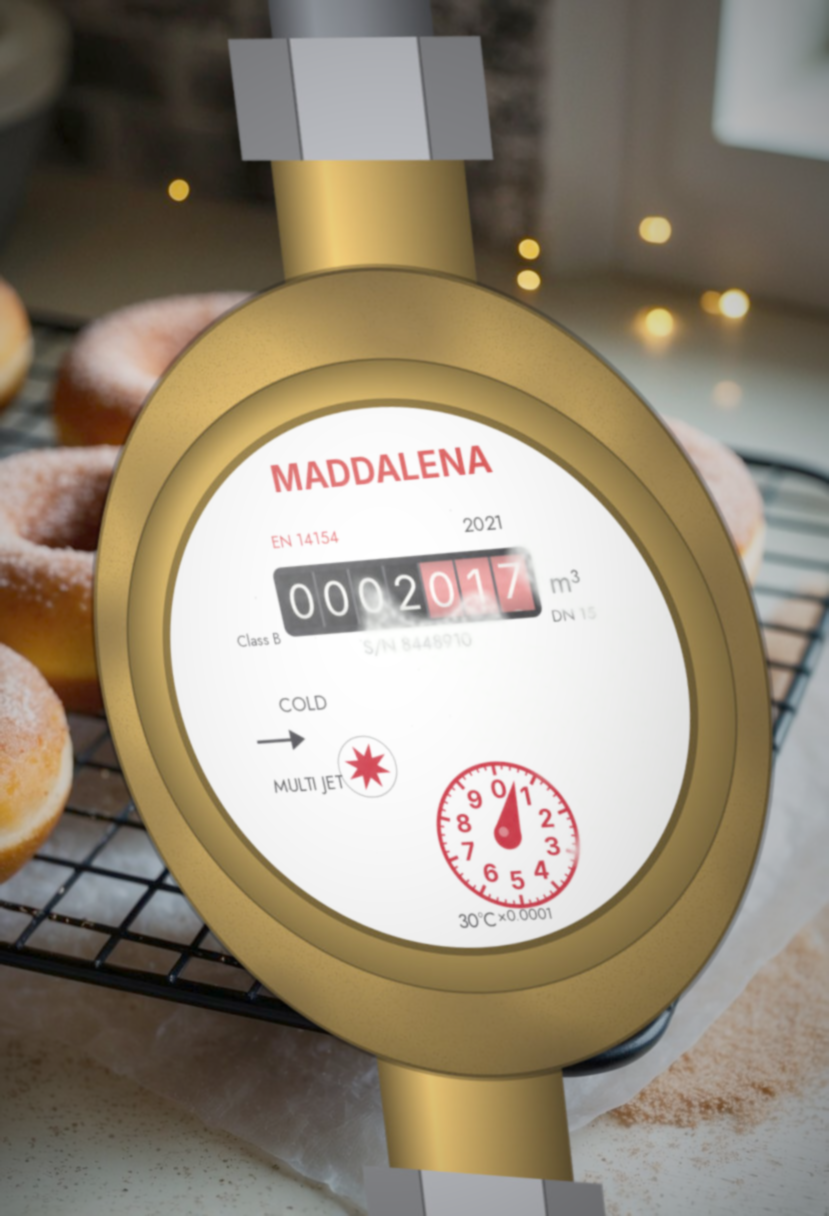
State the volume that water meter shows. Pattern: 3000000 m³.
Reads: 2.0170 m³
